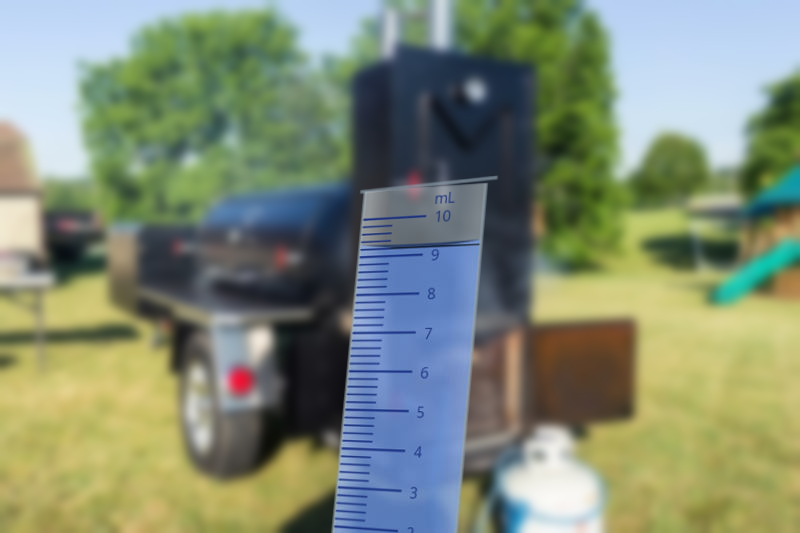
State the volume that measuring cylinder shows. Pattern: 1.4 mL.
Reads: 9.2 mL
